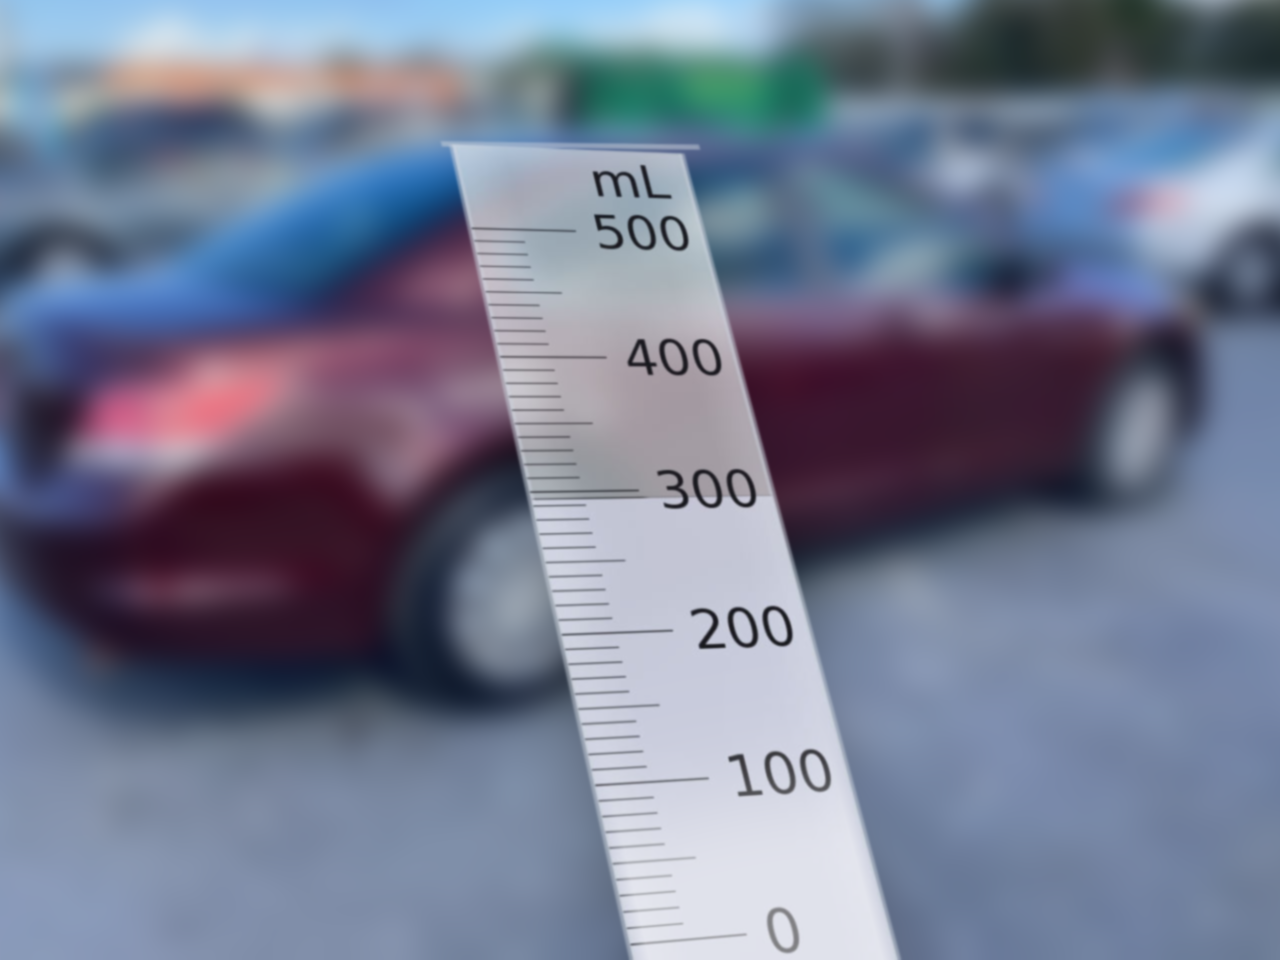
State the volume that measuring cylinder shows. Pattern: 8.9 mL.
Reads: 295 mL
